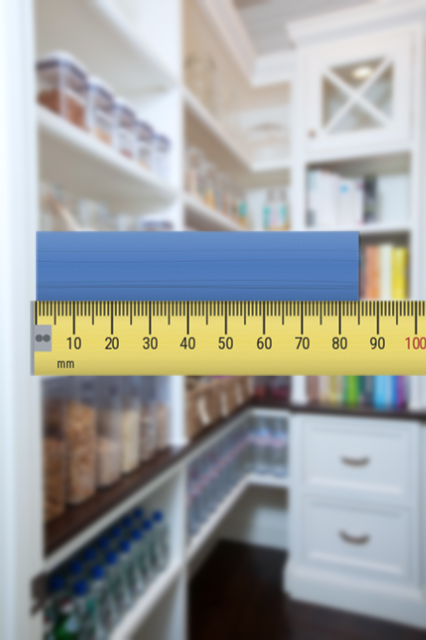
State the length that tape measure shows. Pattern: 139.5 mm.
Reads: 85 mm
